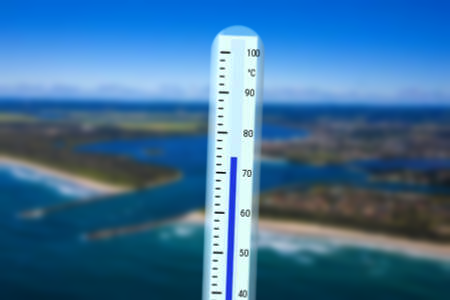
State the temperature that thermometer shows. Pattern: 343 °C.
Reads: 74 °C
